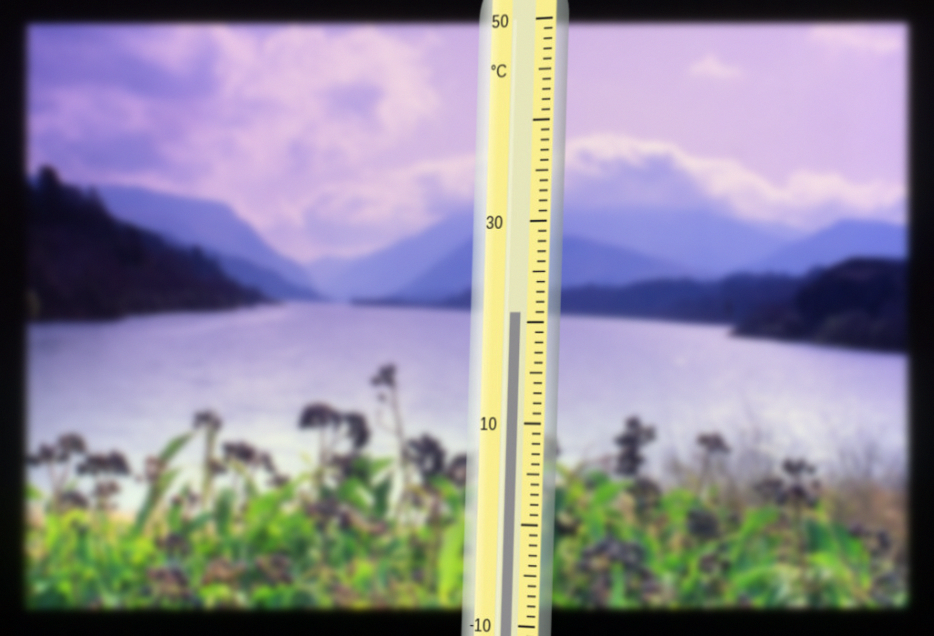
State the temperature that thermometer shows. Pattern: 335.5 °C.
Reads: 21 °C
